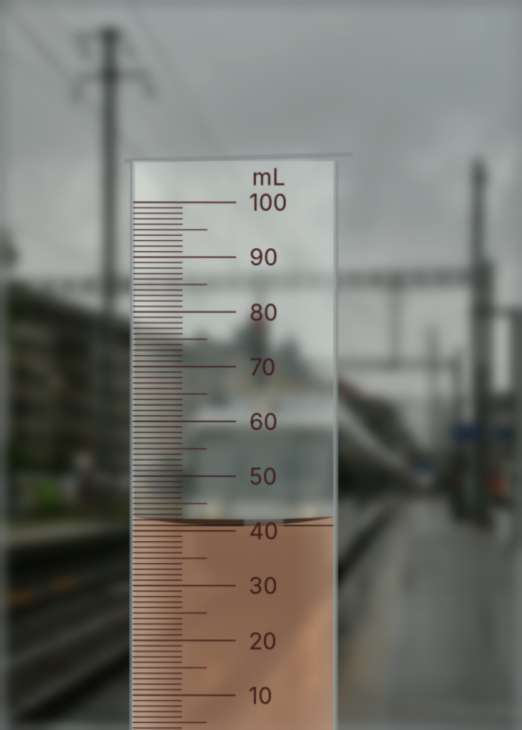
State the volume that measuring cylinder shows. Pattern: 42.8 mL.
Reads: 41 mL
